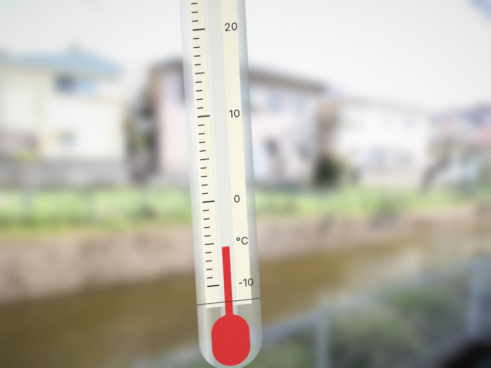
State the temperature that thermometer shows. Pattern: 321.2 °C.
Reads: -5.5 °C
